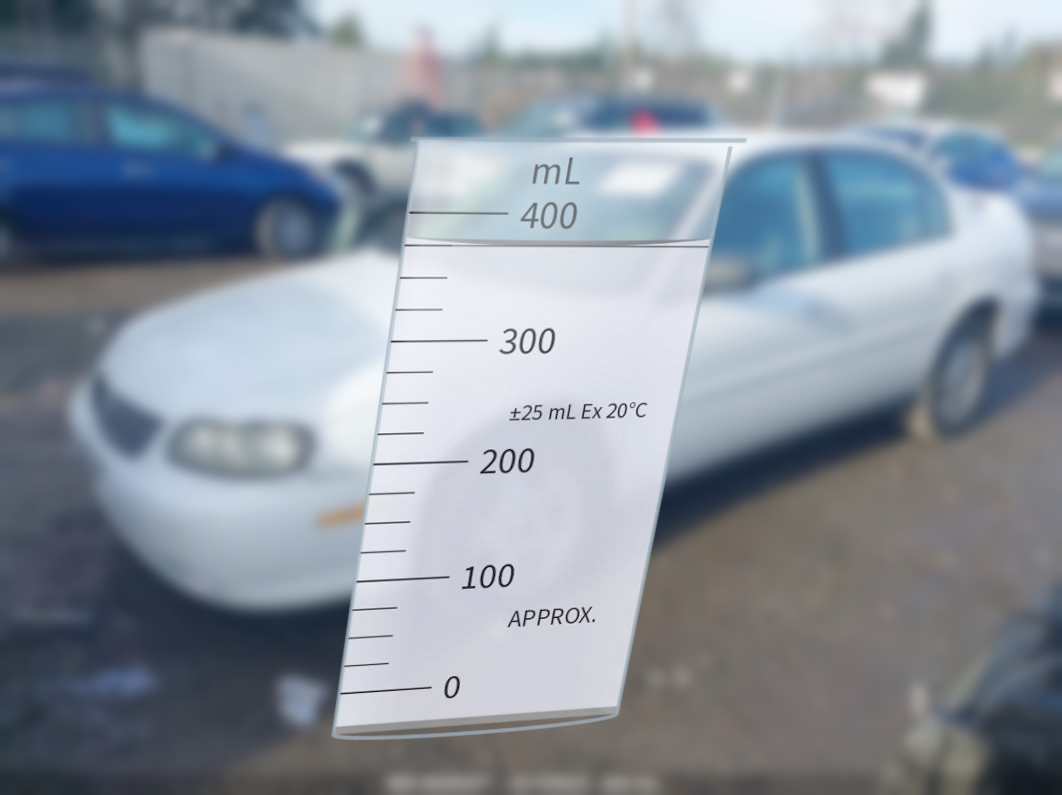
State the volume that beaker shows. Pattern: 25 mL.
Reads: 375 mL
